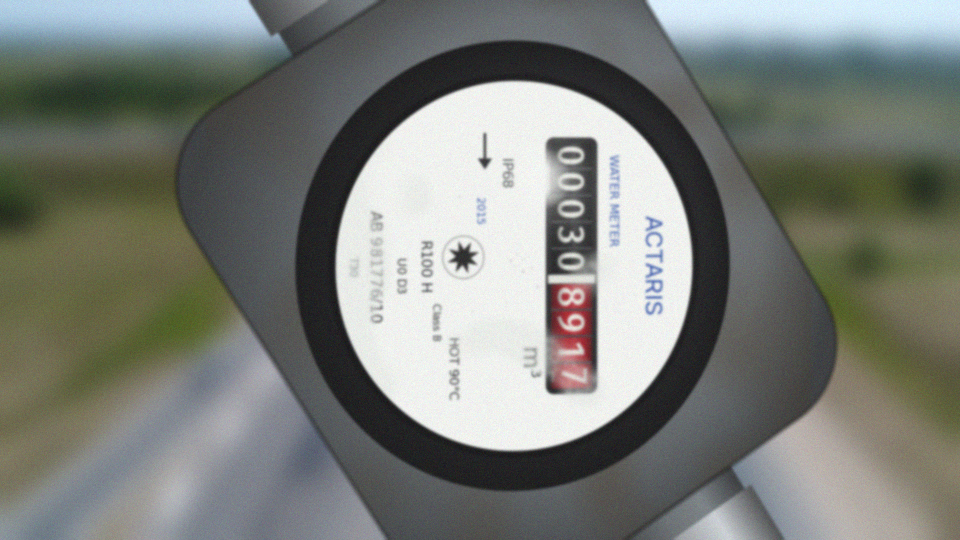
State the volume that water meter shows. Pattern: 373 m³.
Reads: 30.8917 m³
